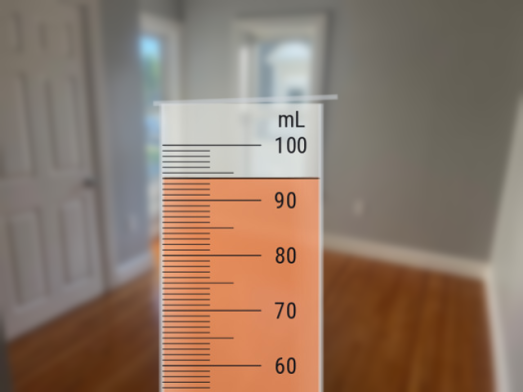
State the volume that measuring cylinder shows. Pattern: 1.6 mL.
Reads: 94 mL
